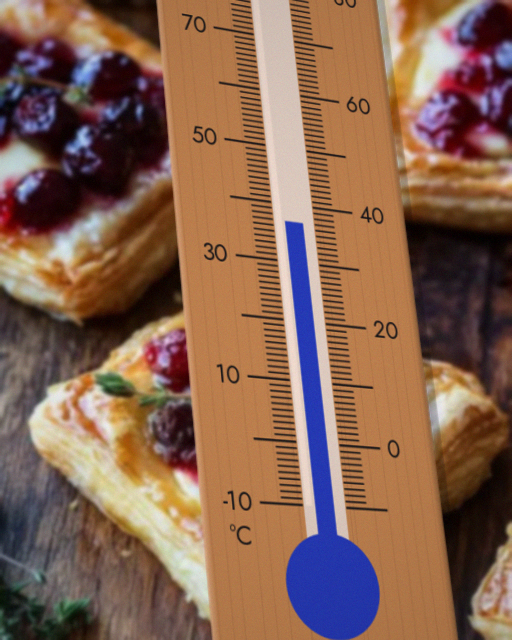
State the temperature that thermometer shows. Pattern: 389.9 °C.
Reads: 37 °C
